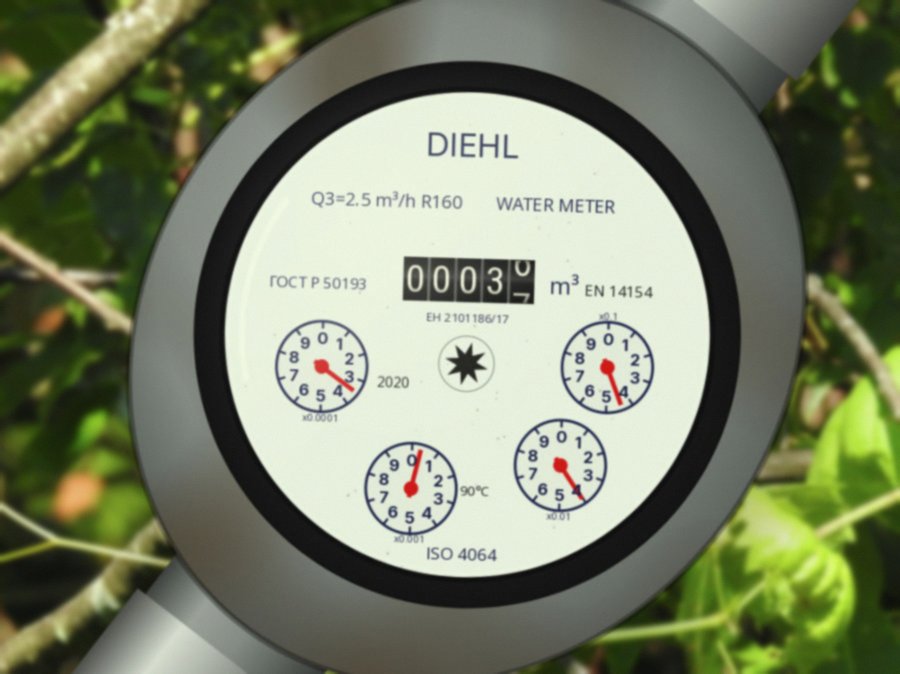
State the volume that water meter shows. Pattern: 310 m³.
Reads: 36.4403 m³
